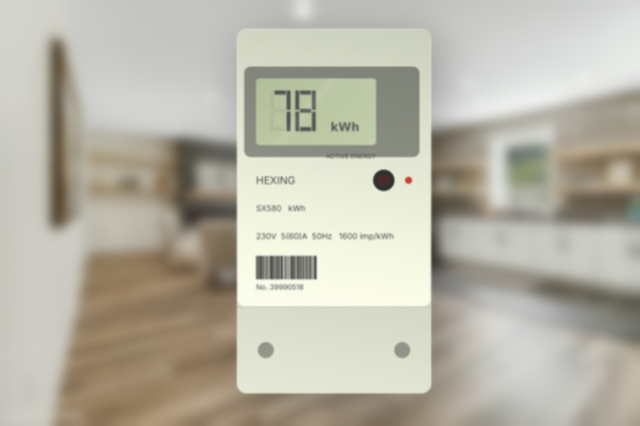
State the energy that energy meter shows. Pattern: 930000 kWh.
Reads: 78 kWh
